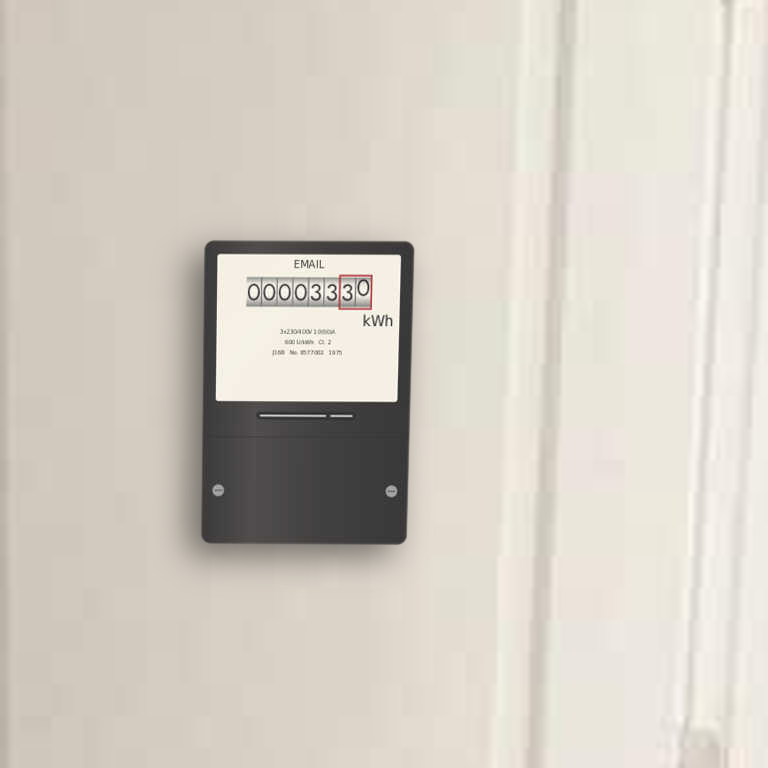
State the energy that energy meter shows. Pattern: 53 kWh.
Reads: 33.30 kWh
